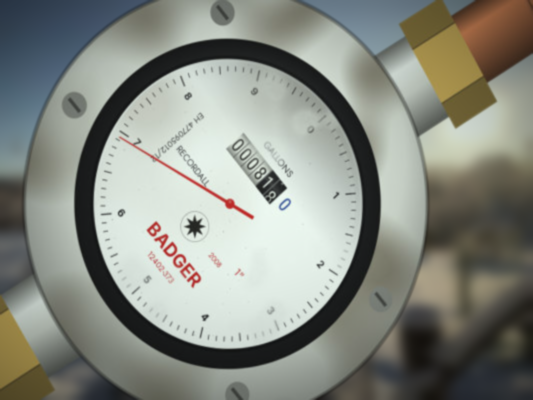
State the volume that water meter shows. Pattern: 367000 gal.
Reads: 8176.9 gal
